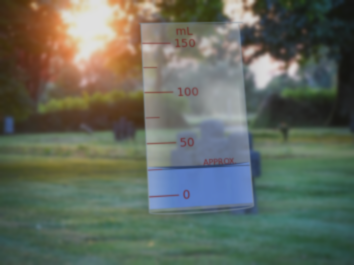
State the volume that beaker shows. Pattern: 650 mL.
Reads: 25 mL
